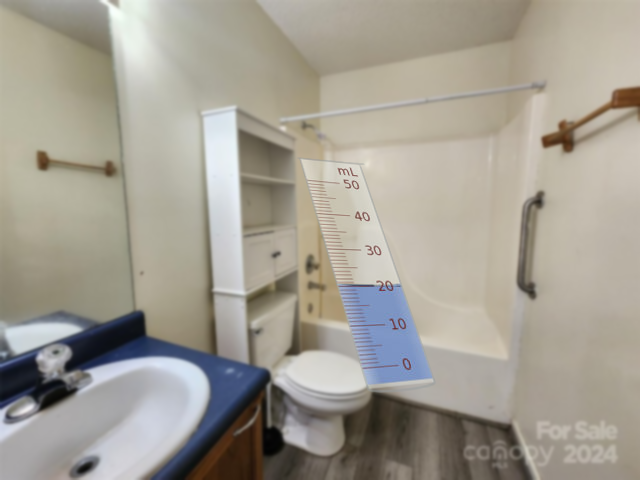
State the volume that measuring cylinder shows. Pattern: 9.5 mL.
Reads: 20 mL
